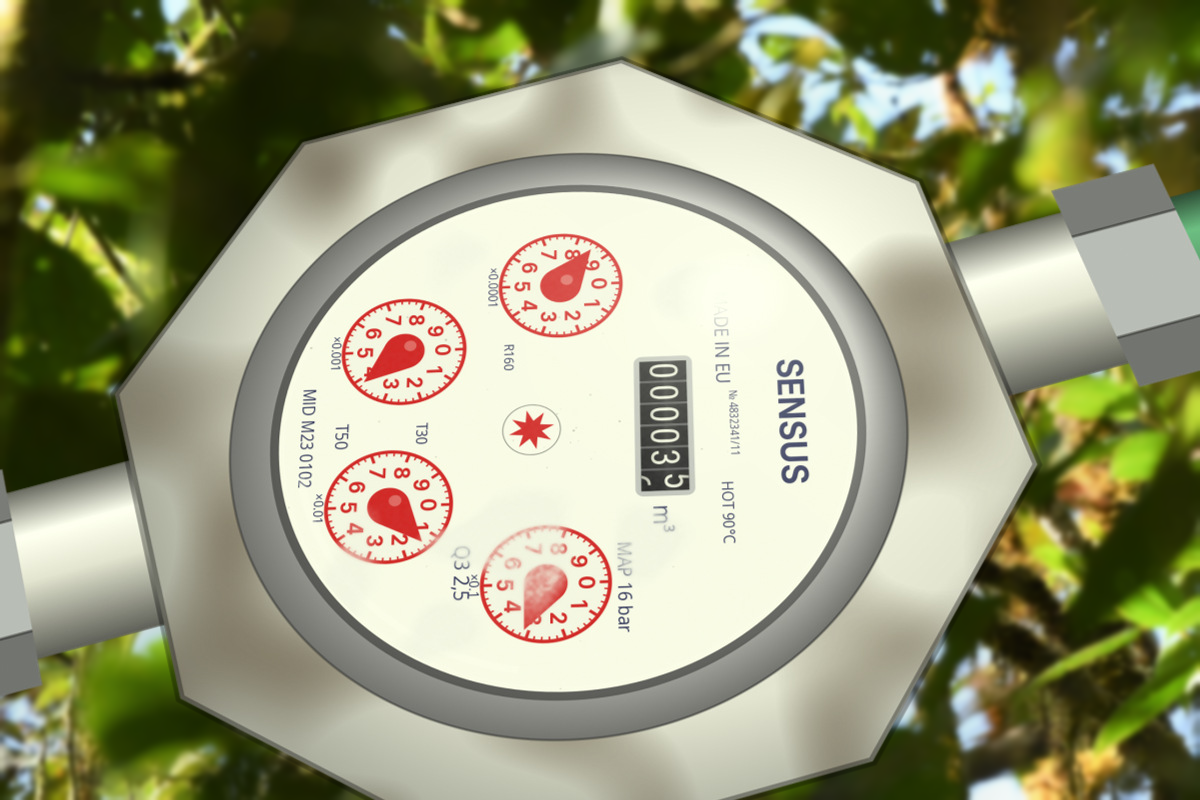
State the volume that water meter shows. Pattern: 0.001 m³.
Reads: 35.3138 m³
